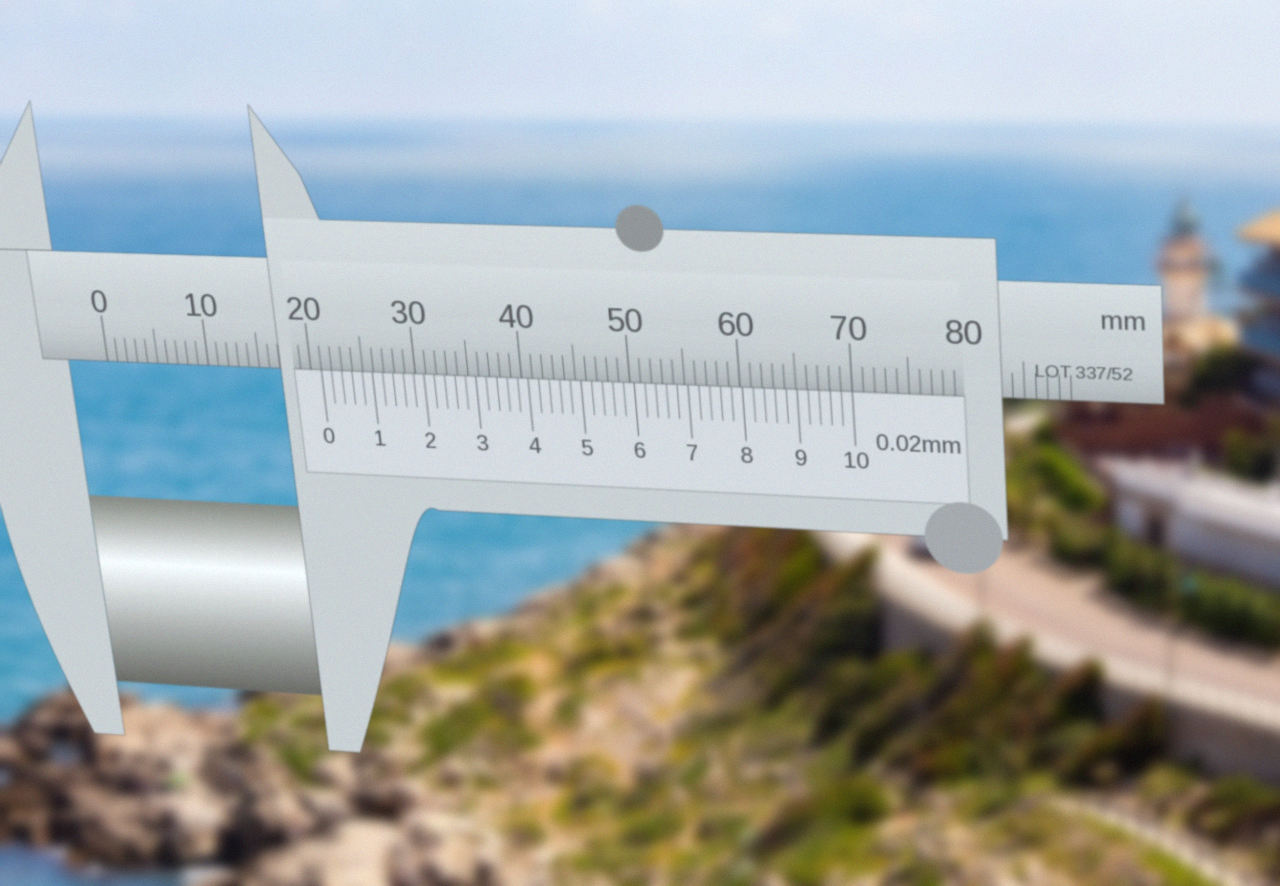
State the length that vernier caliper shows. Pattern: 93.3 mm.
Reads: 21.0 mm
